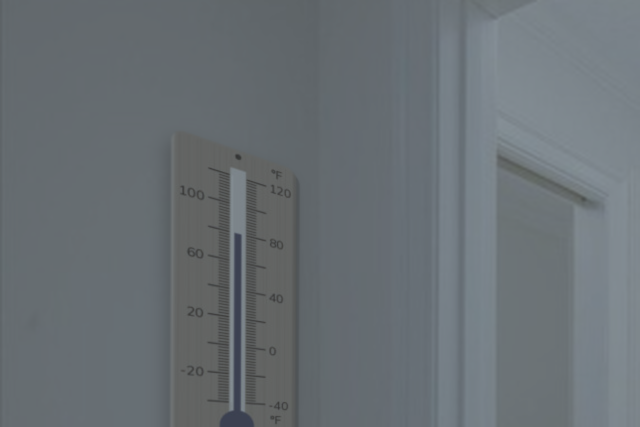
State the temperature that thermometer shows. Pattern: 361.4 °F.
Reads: 80 °F
